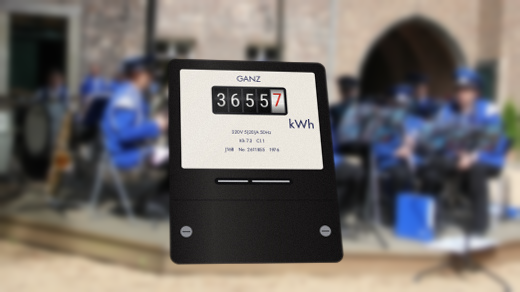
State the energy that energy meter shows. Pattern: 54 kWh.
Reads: 3655.7 kWh
